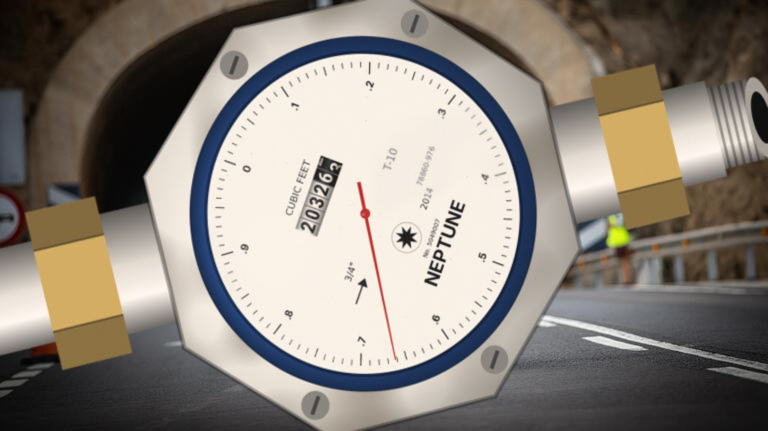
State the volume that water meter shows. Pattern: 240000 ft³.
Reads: 203262.66 ft³
